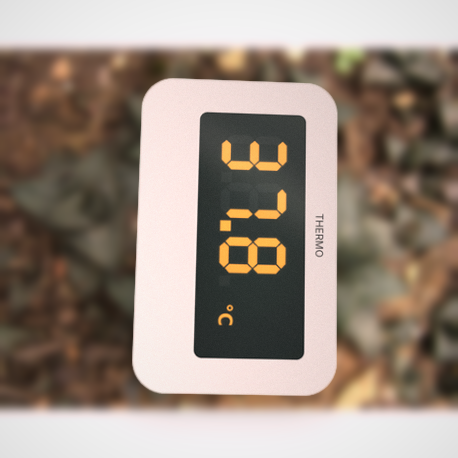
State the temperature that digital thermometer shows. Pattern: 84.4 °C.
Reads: 37.8 °C
